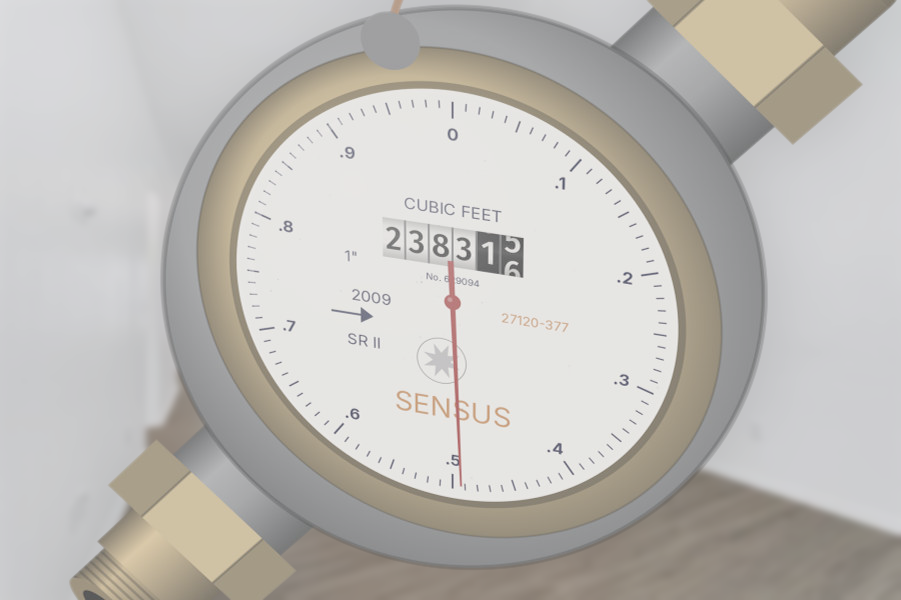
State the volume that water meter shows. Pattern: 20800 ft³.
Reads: 238315.49 ft³
